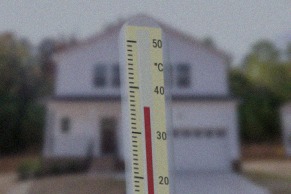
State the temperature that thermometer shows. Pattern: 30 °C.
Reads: 36 °C
